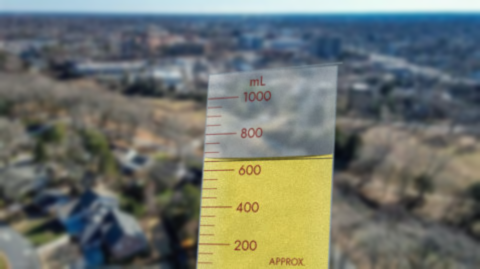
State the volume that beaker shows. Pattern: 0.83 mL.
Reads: 650 mL
